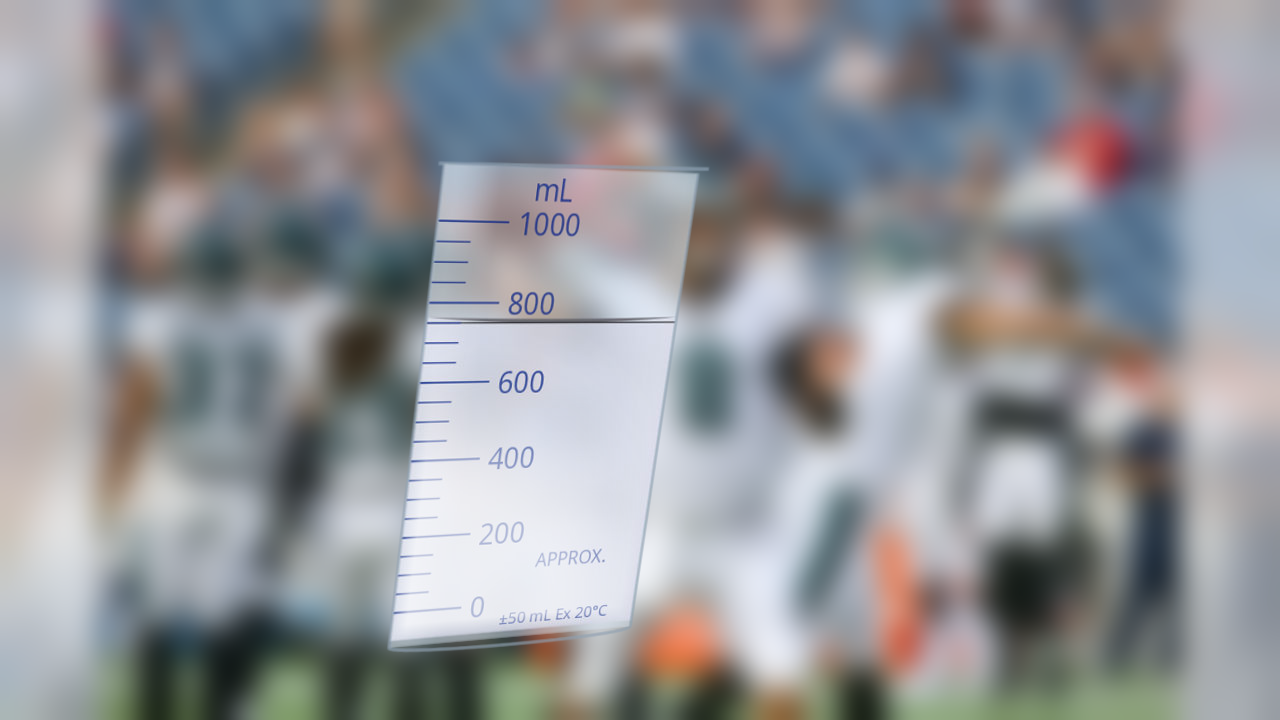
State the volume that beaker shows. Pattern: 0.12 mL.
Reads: 750 mL
